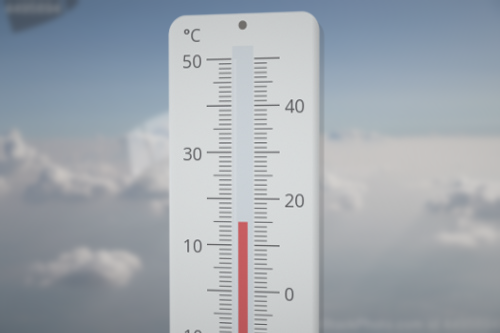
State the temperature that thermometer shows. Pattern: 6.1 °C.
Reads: 15 °C
